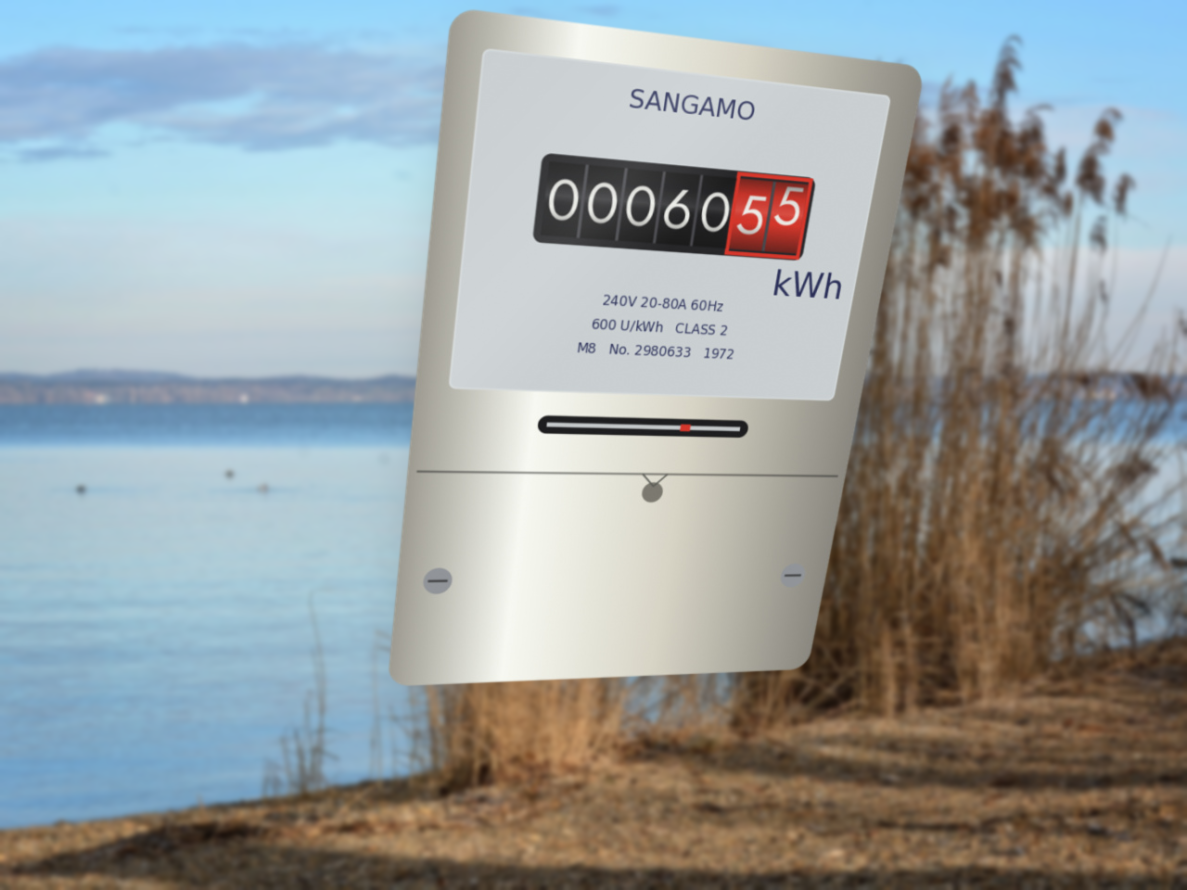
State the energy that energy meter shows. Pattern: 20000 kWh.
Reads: 60.55 kWh
